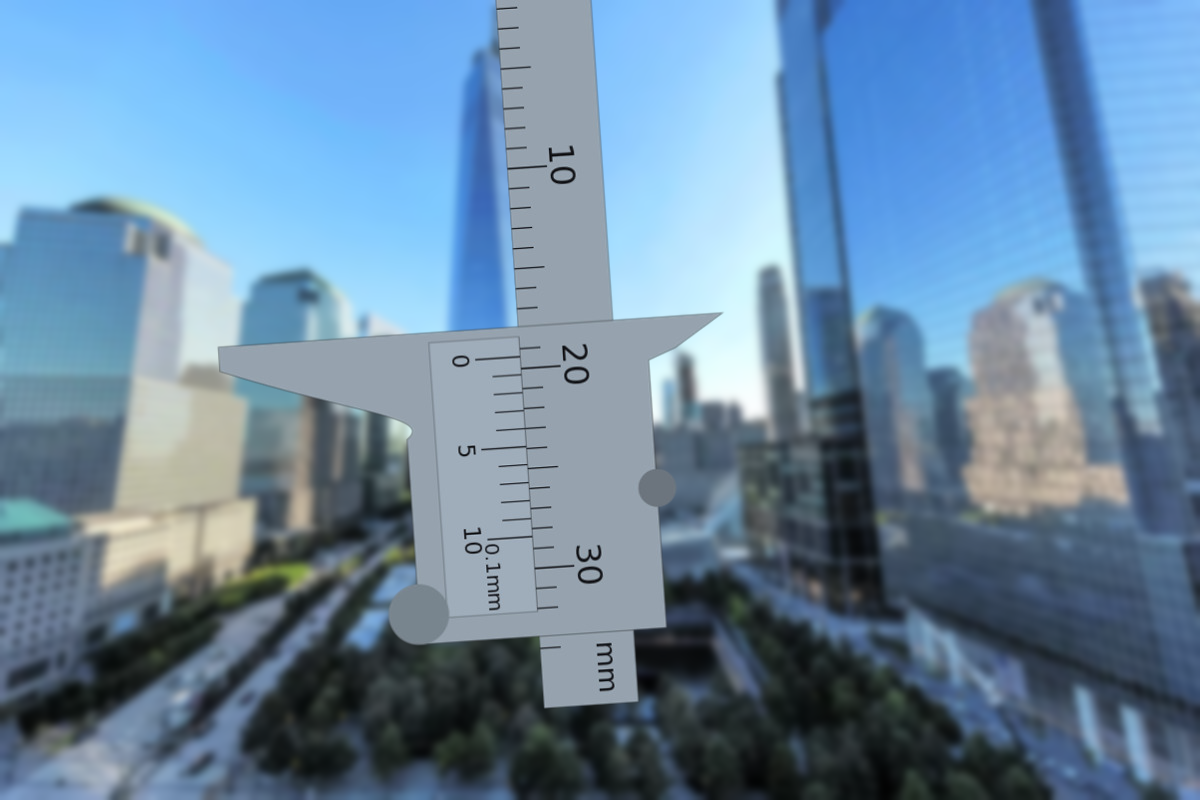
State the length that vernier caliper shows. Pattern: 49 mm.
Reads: 19.4 mm
